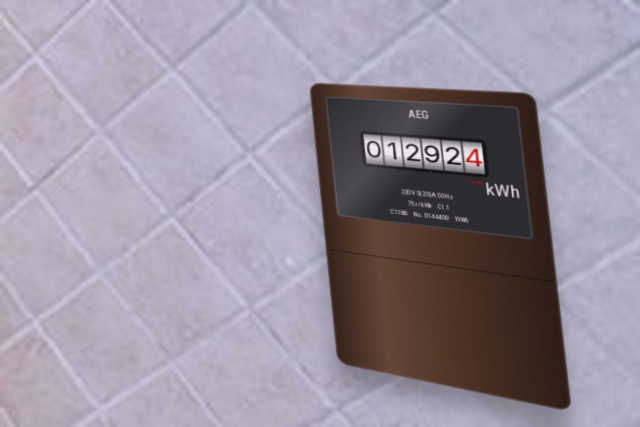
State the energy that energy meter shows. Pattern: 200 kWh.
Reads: 1292.4 kWh
